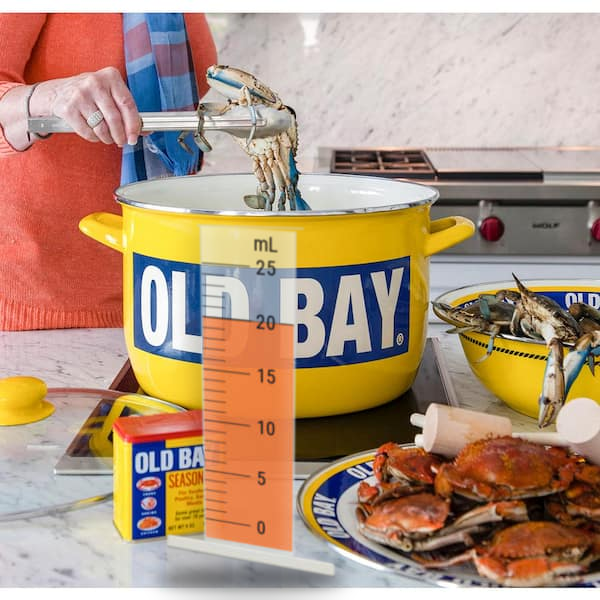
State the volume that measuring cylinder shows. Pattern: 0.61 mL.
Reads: 20 mL
